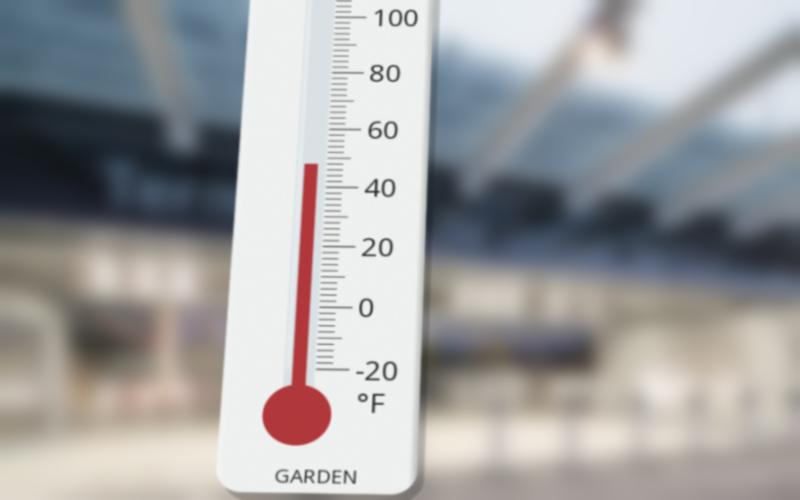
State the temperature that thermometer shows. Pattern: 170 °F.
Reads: 48 °F
